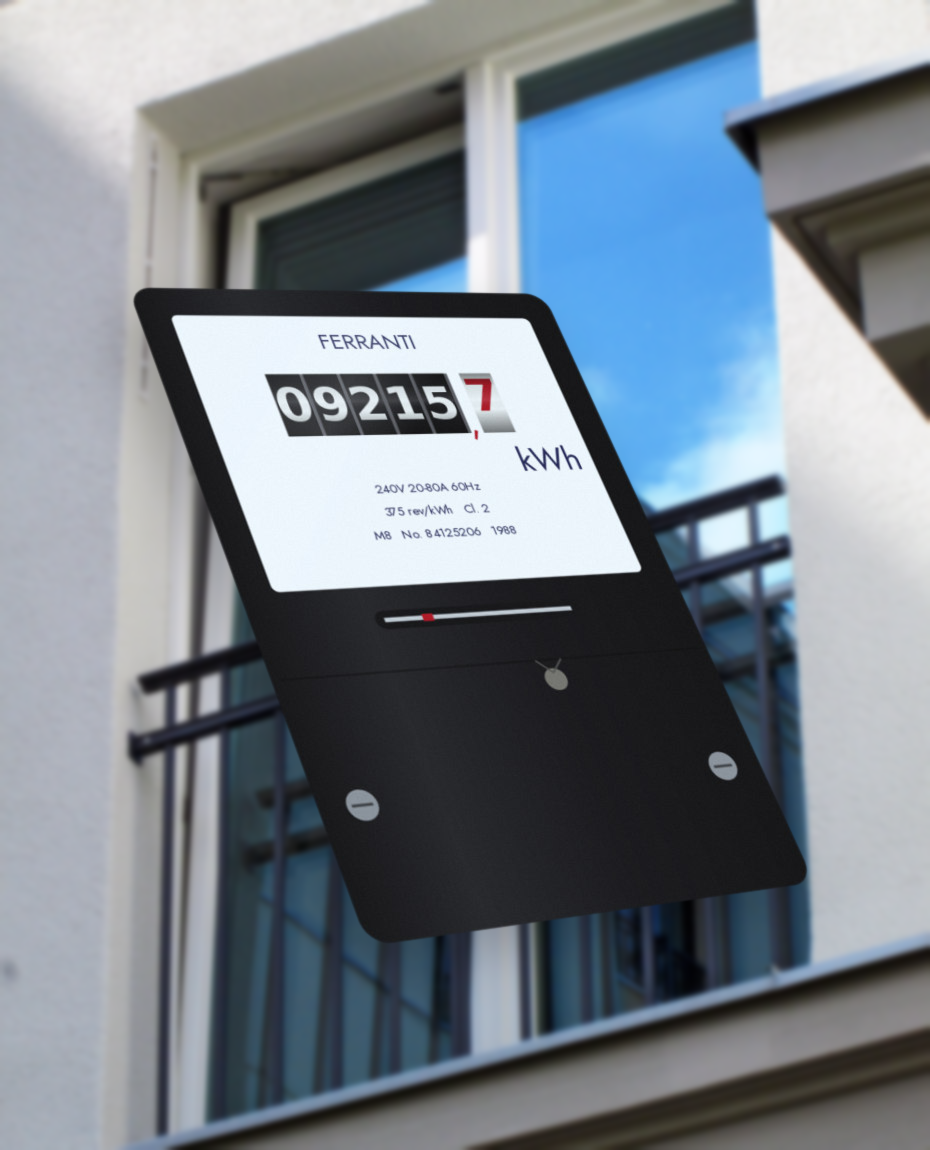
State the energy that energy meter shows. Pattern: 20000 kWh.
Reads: 9215.7 kWh
